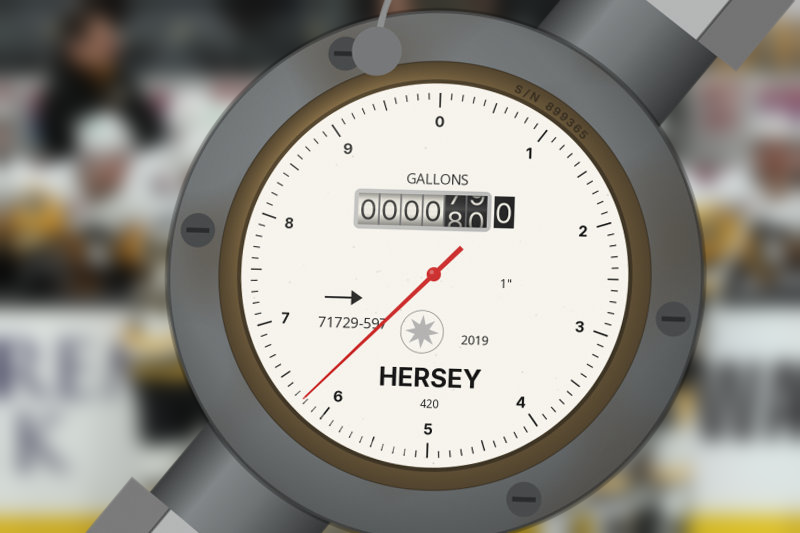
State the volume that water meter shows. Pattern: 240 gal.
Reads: 796.2 gal
